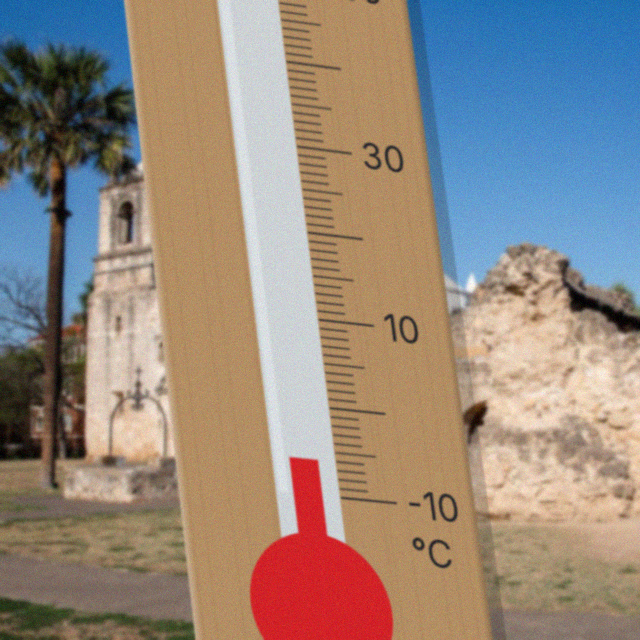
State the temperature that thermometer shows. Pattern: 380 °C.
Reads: -6 °C
